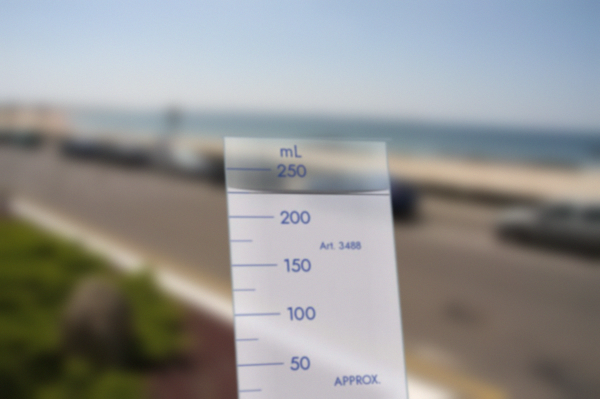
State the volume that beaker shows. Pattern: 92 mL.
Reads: 225 mL
